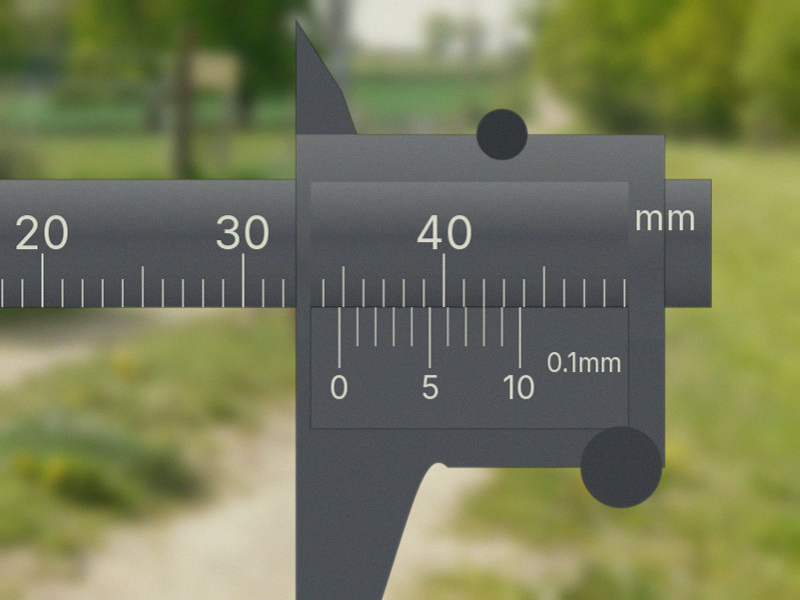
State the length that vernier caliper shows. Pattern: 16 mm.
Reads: 34.8 mm
